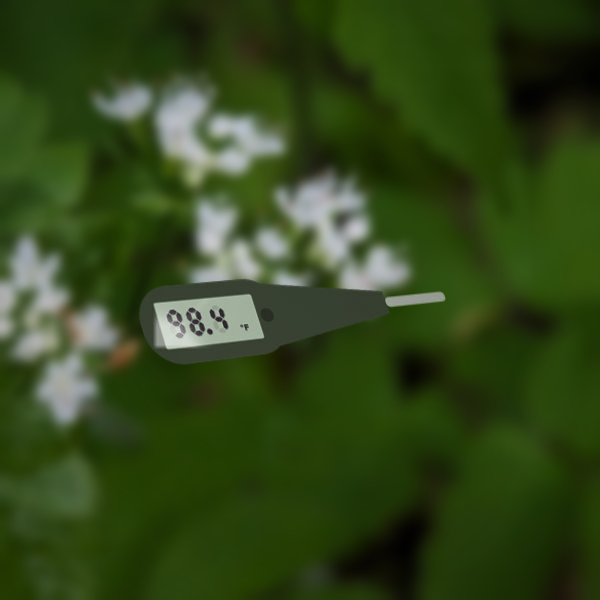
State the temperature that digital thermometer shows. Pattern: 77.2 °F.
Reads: 98.4 °F
